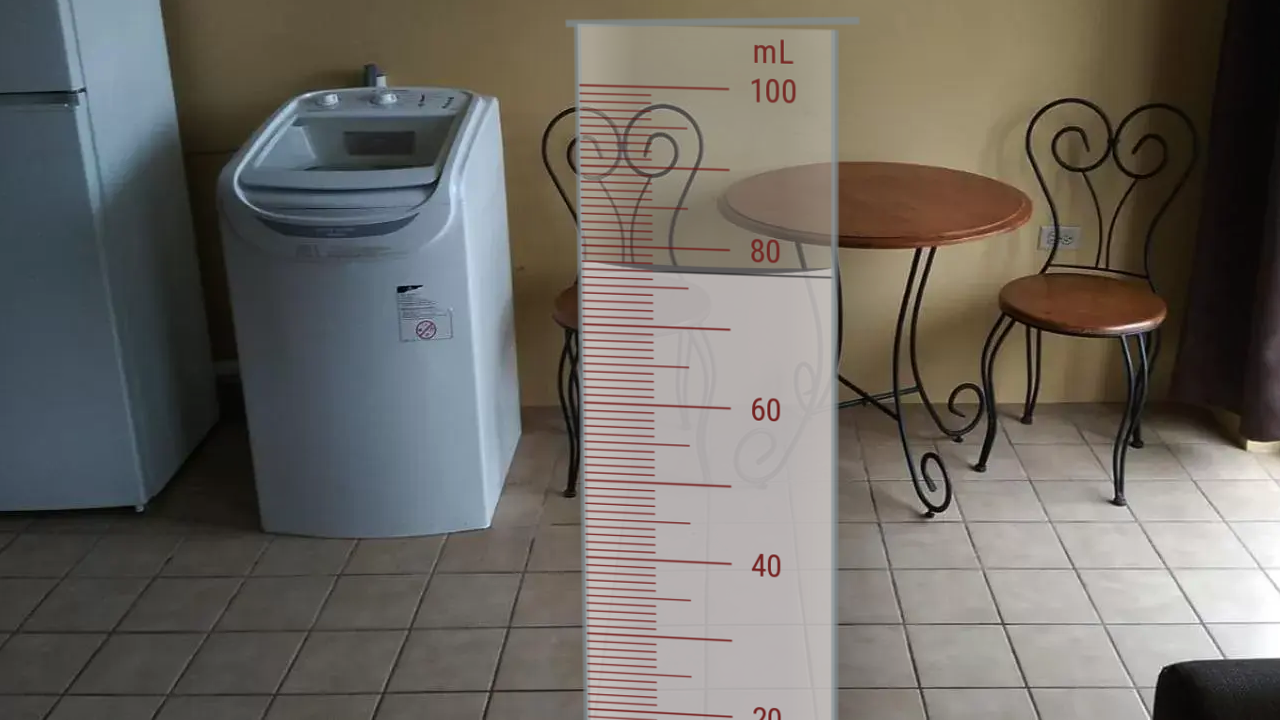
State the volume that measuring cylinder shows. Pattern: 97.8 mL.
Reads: 77 mL
